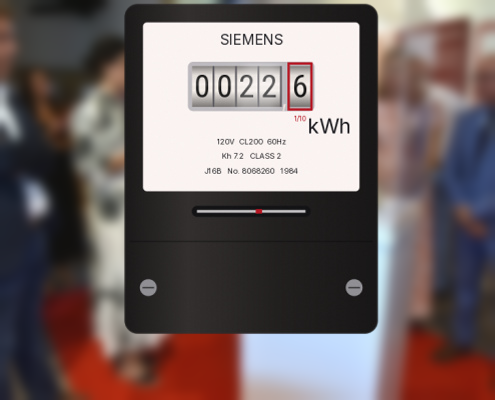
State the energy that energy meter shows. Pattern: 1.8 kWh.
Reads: 22.6 kWh
